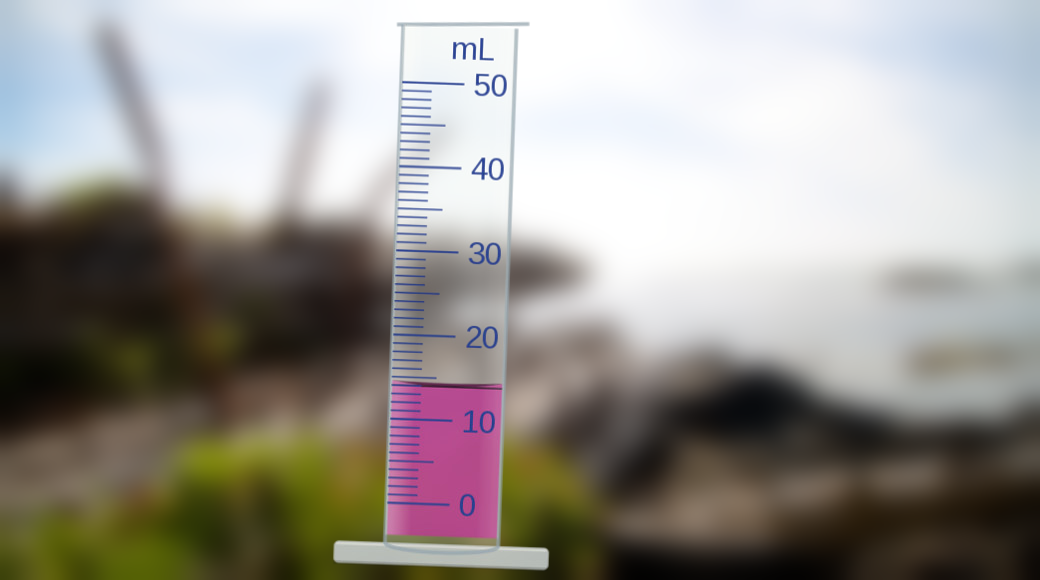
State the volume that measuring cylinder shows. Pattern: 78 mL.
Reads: 14 mL
